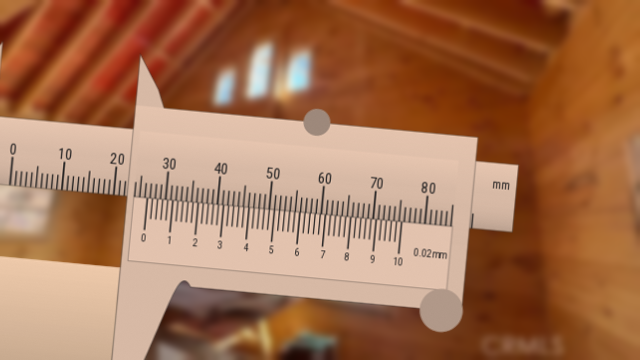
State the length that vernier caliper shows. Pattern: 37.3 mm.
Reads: 26.5 mm
